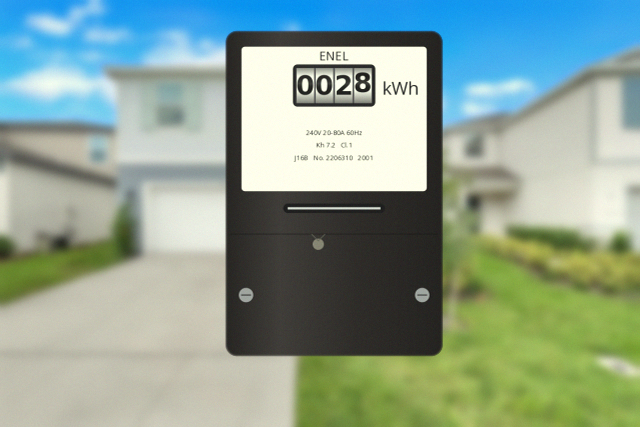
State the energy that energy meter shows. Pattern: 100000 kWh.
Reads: 28 kWh
